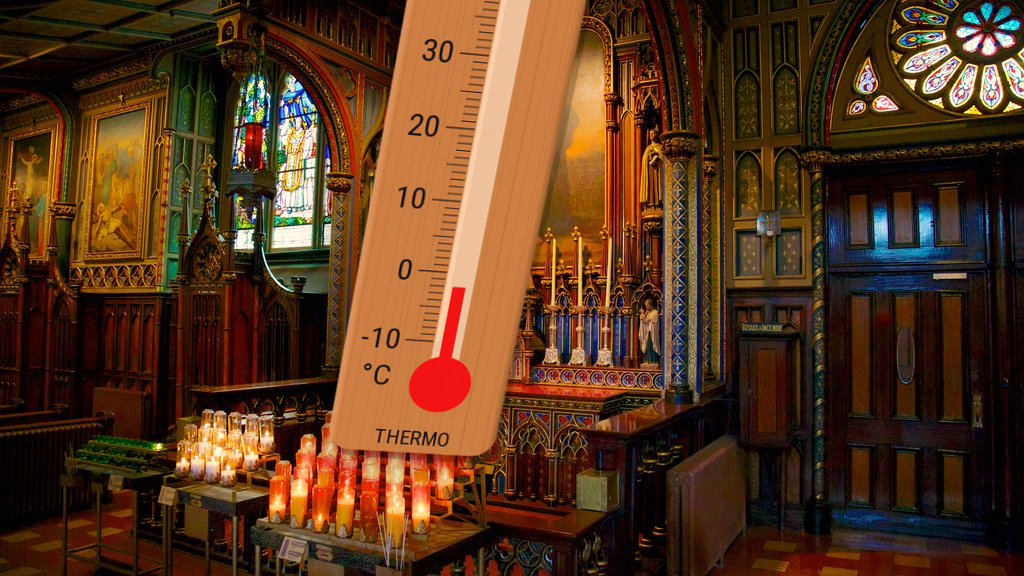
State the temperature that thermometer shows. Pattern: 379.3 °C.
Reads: -2 °C
